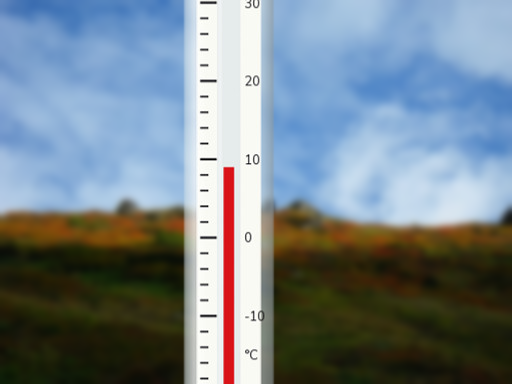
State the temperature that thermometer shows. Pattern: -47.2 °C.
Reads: 9 °C
